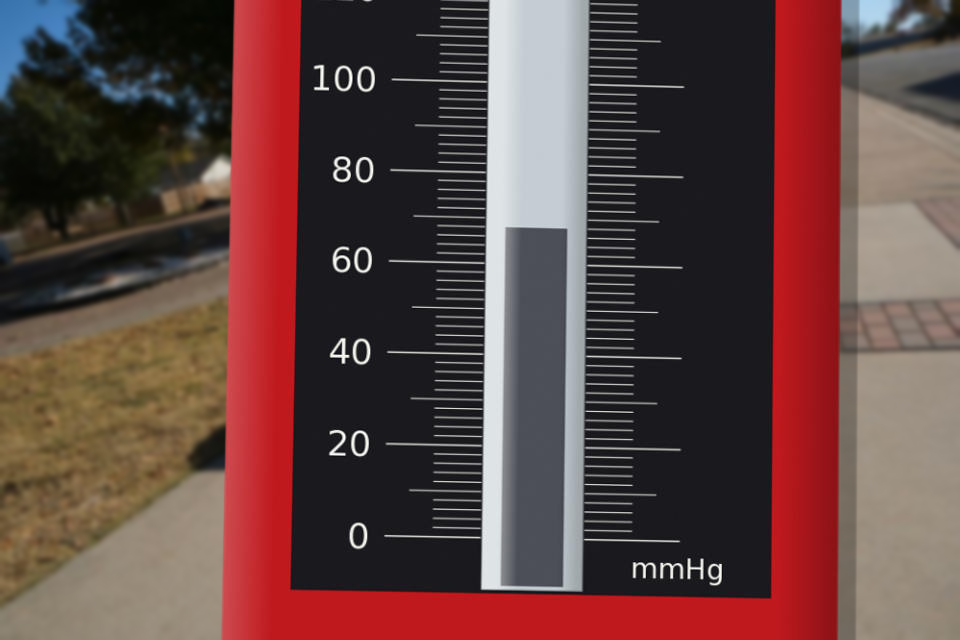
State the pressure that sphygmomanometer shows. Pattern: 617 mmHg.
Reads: 68 mmHg
